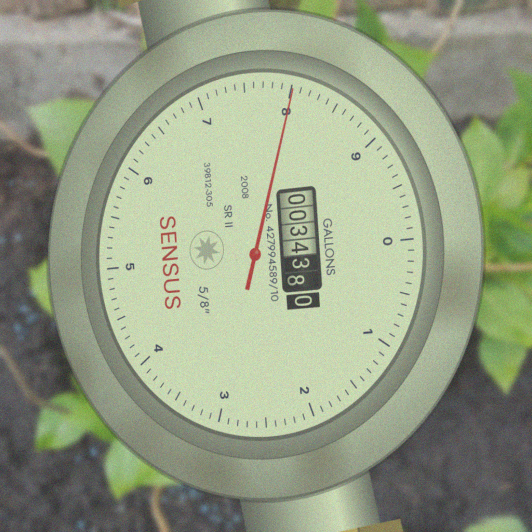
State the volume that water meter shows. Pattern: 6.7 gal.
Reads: 34378.0 gal
